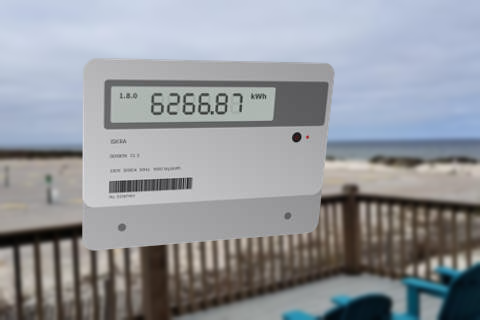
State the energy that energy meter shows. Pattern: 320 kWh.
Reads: 6266.87 kWh
